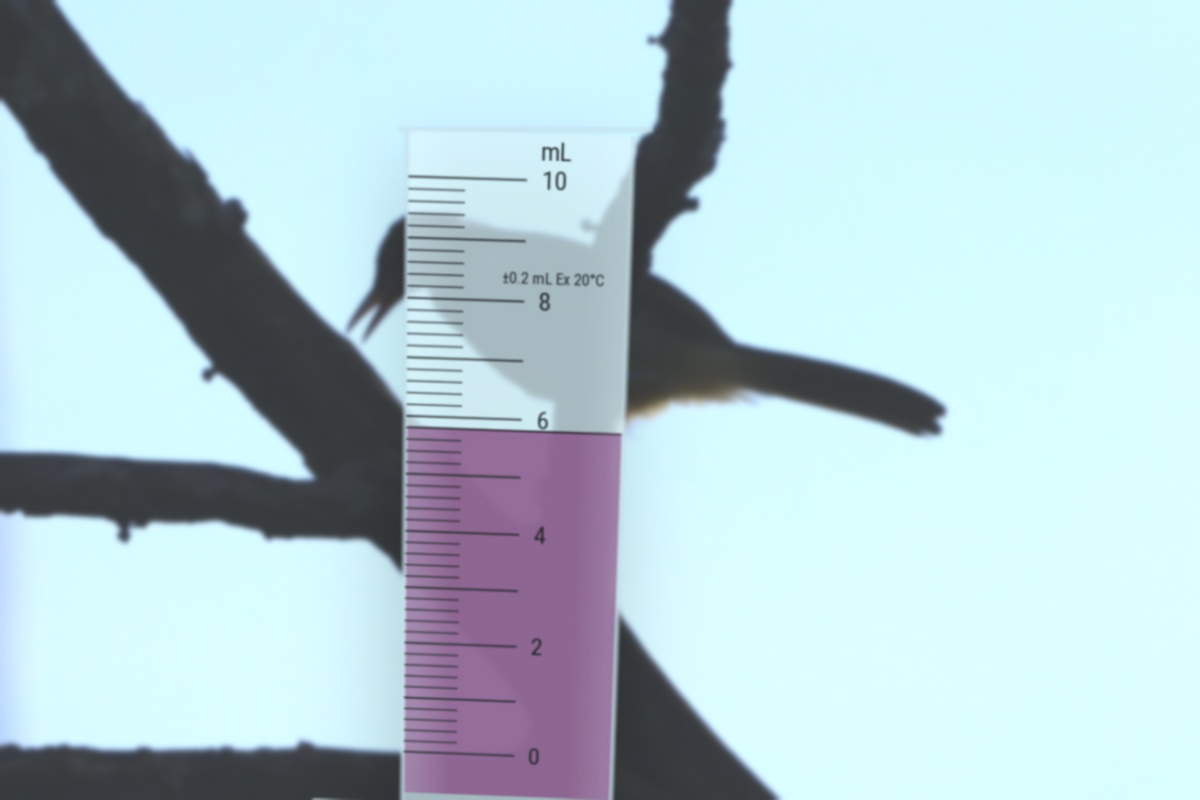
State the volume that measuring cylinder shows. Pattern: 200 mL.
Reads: 5.8 mL
